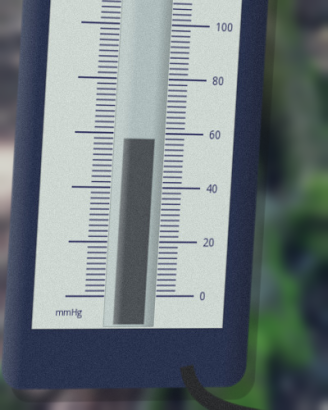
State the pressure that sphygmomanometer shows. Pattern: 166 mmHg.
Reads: 58 mmHg
